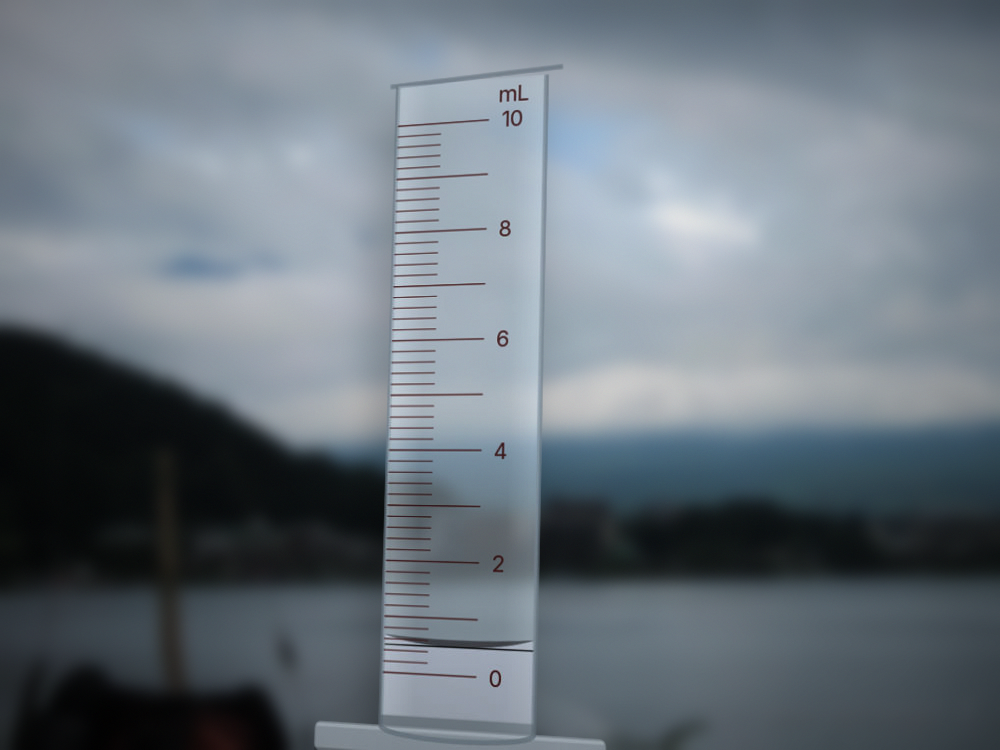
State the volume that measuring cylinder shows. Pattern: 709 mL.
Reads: 0.5 mL
